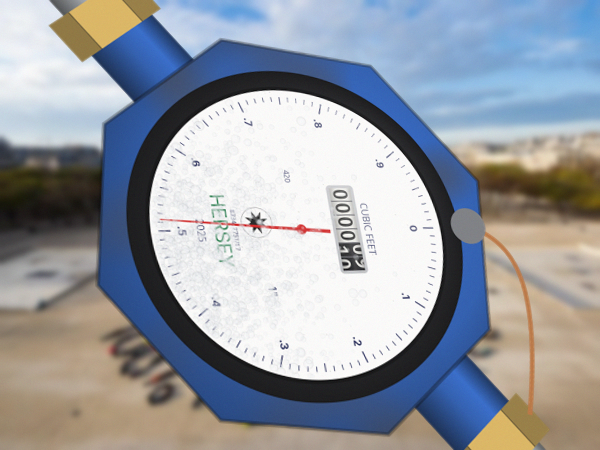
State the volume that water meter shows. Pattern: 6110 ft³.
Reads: 9.51 ft³
